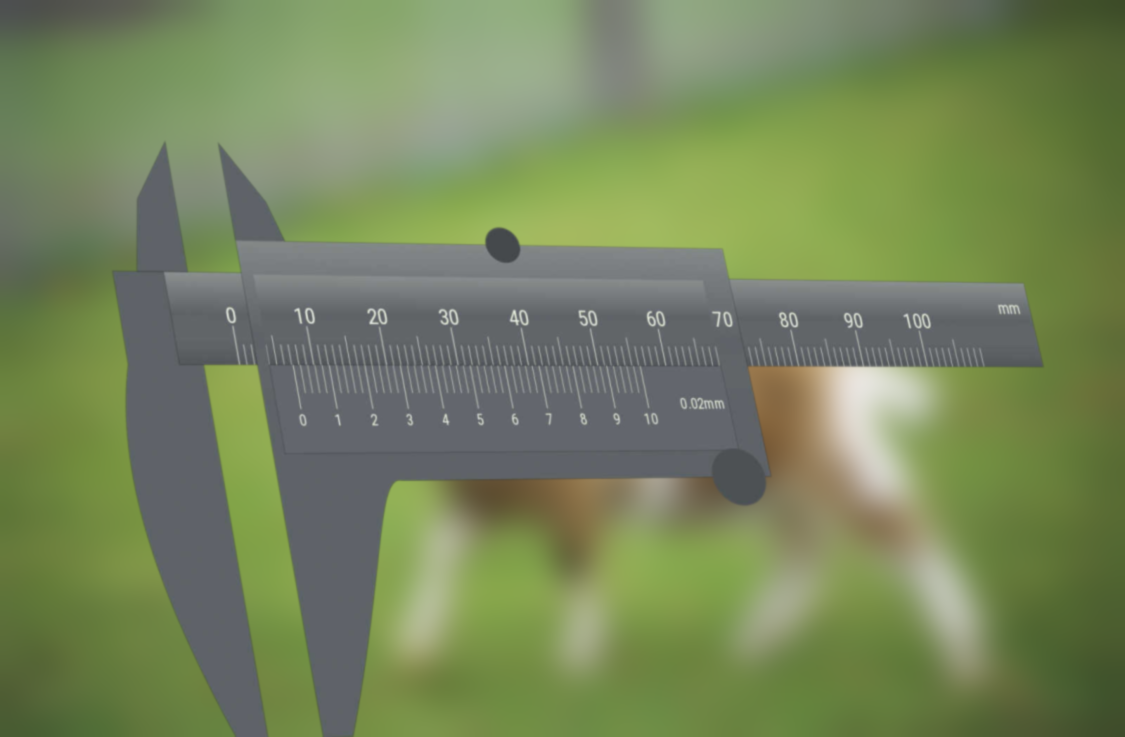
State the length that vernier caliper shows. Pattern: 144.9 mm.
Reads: 7.2 mm
